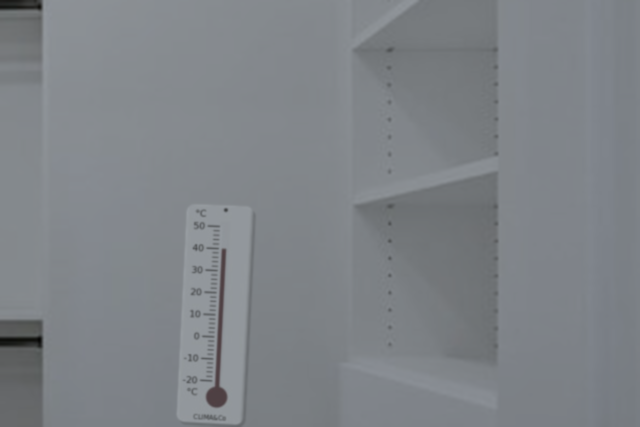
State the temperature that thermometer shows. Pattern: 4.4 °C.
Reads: 40 °C
